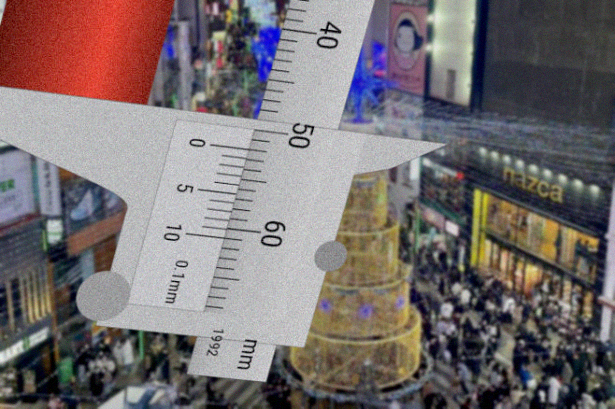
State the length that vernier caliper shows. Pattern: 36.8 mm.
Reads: 52.0 mm
